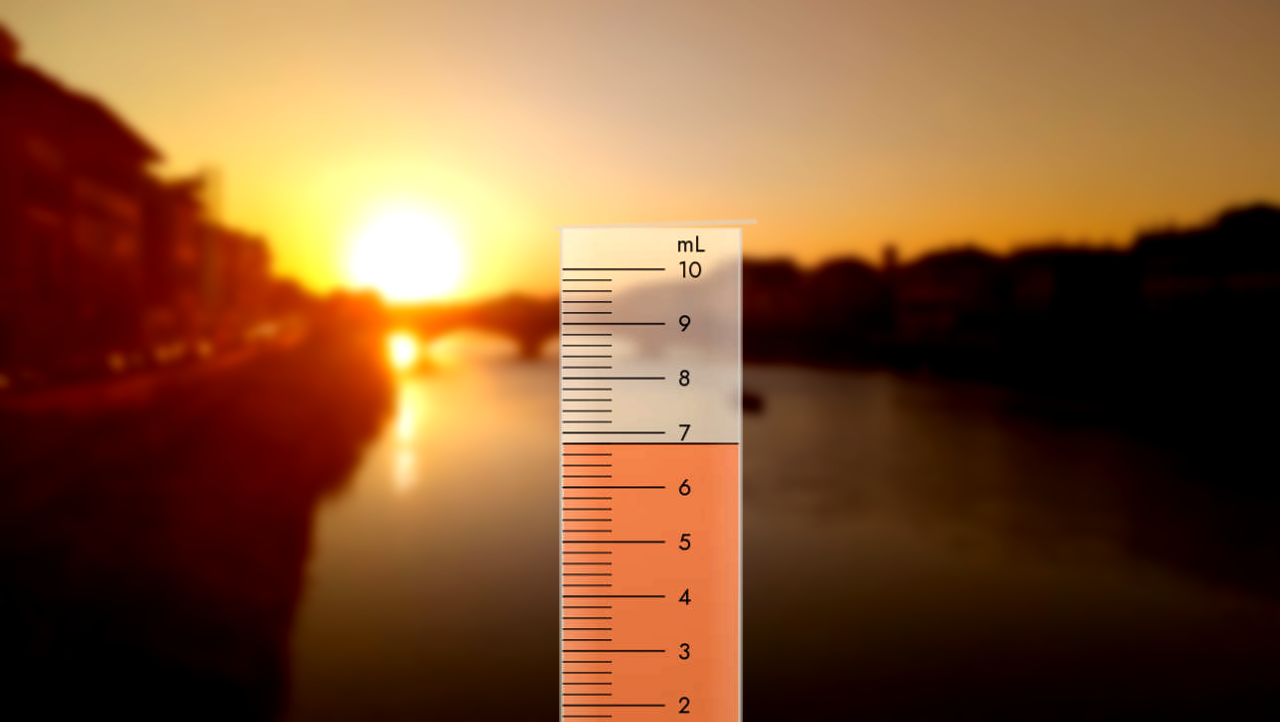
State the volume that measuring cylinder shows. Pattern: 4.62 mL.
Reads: 6.8 mL
